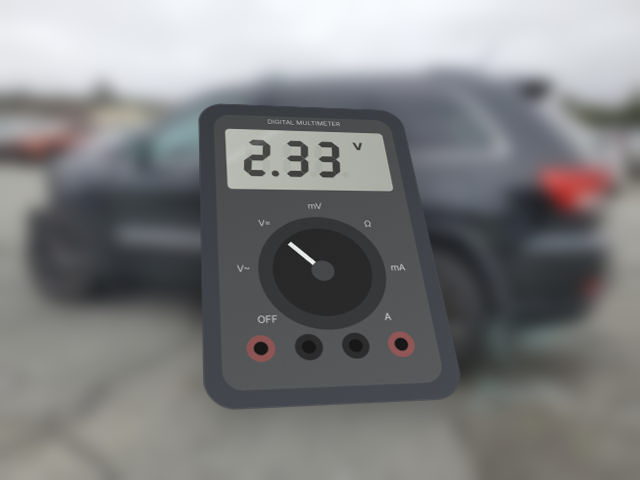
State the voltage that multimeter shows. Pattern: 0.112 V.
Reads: 2.33 V
